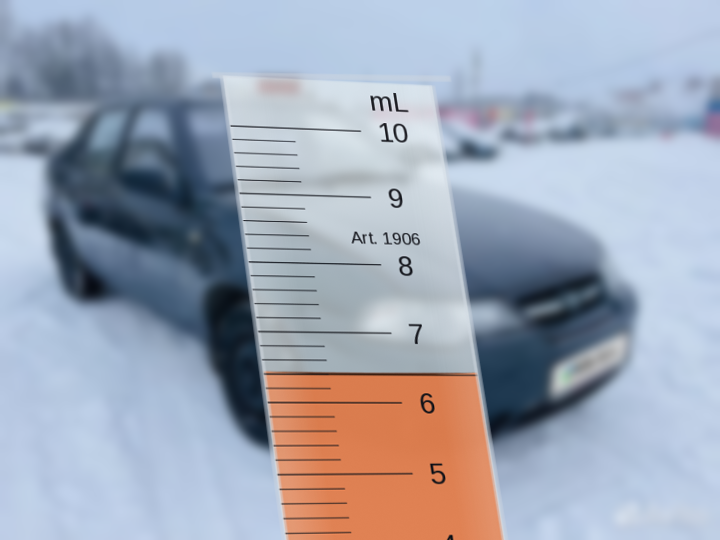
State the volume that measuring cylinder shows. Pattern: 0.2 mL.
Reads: 6.4 mL
